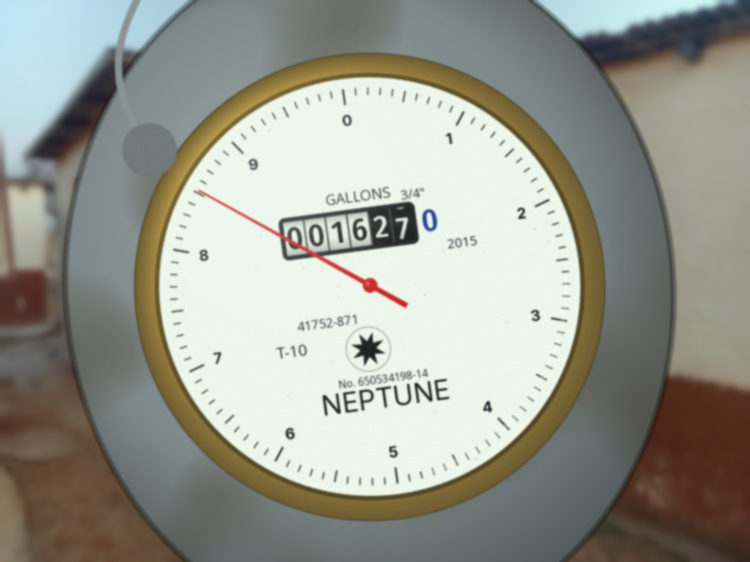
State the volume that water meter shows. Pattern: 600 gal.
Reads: 16268.5 gal
